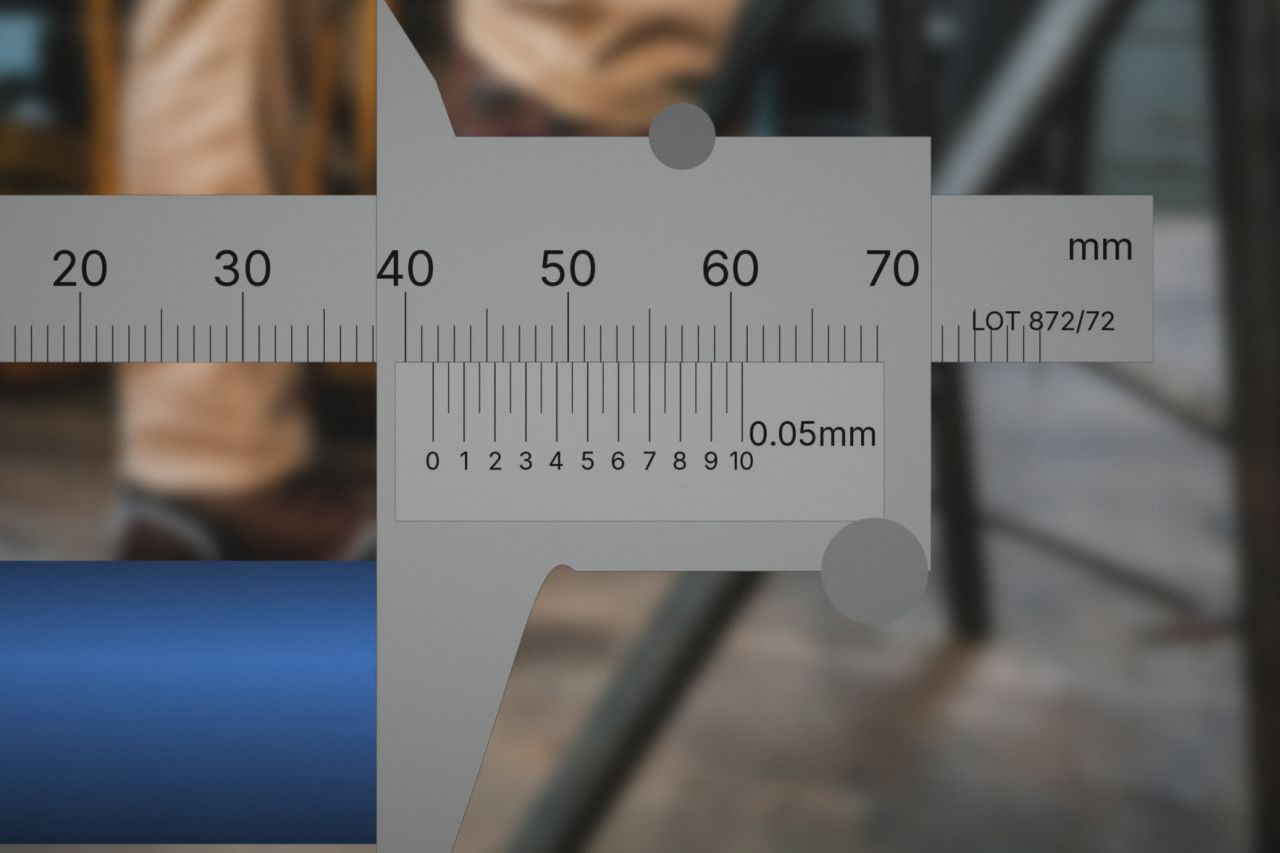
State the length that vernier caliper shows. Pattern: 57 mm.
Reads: 41.7 mm
